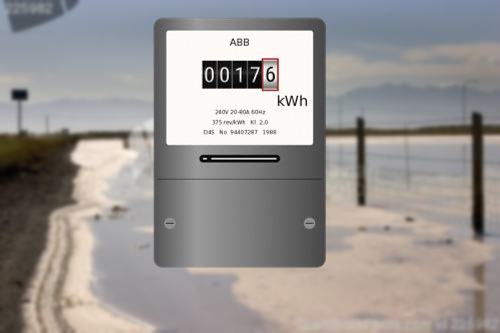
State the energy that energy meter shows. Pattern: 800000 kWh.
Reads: 17.6 kWh
